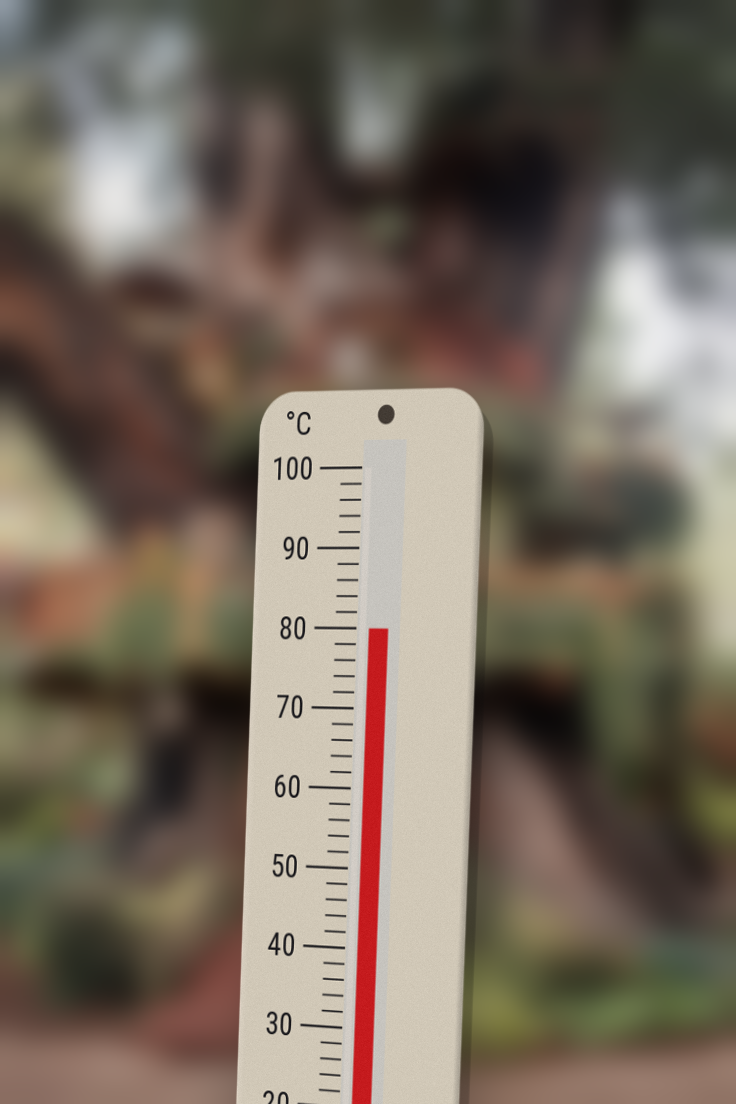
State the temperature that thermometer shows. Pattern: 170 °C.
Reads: 80 °C
